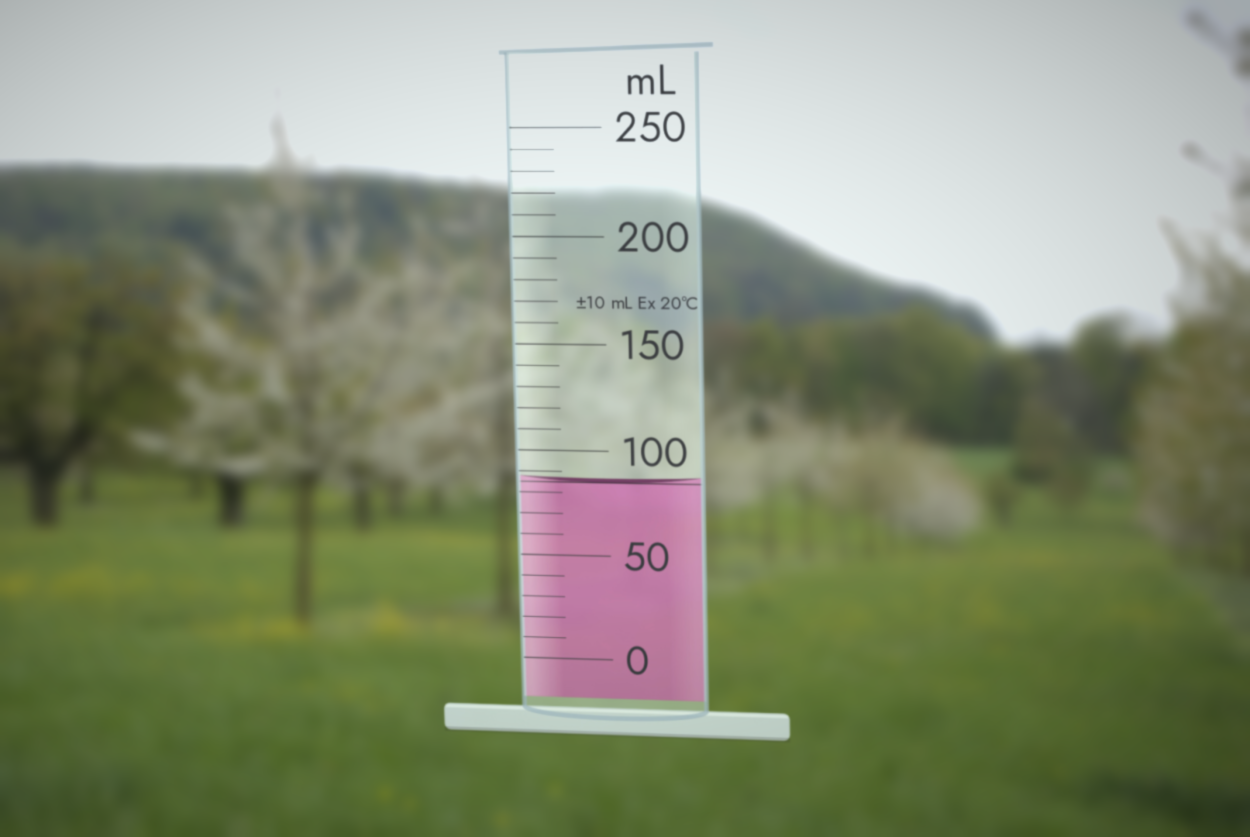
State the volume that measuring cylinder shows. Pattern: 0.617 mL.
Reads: 85 mL
